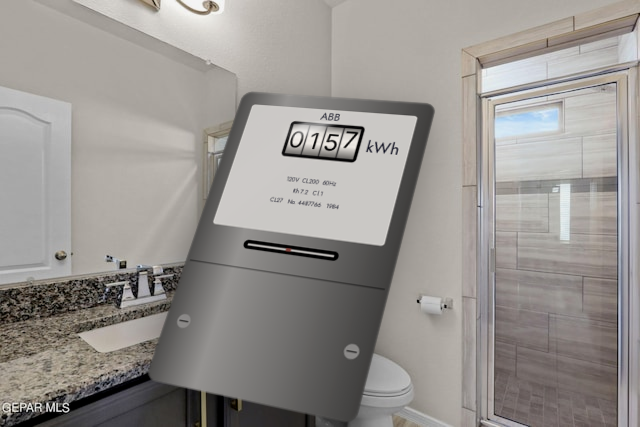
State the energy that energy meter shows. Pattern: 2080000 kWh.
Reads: 157 kWh
